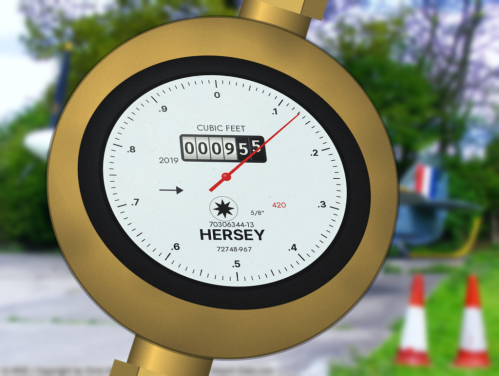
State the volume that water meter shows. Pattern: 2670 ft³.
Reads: 955.13 ft³
